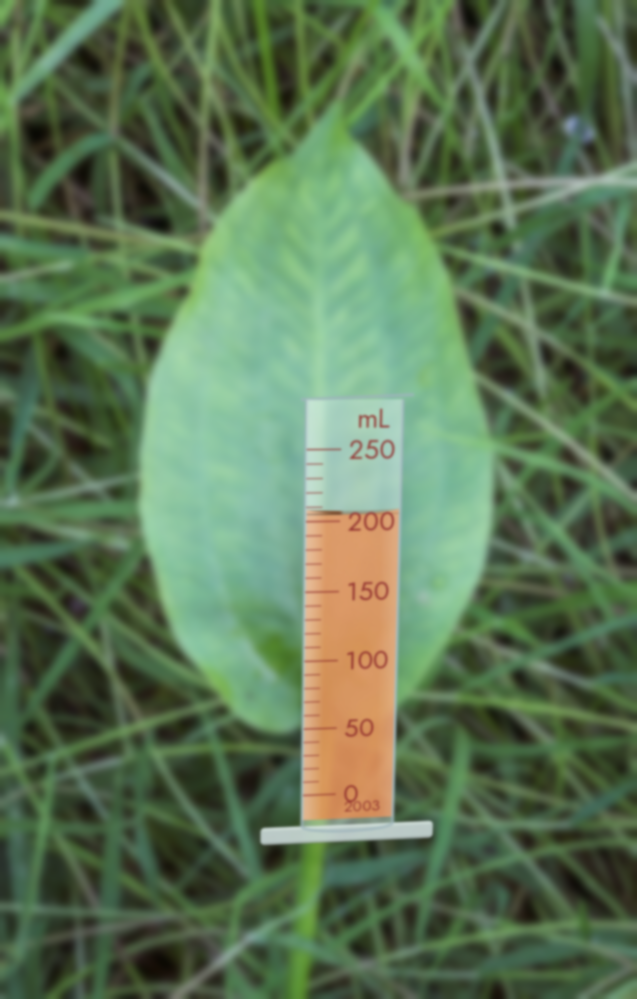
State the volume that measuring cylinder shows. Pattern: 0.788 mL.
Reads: 205 mL
